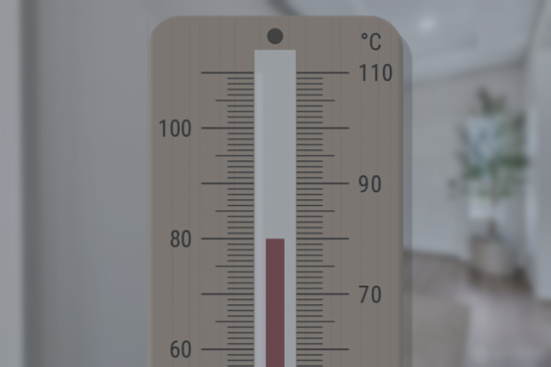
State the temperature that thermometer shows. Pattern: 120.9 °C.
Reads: 80 °C
